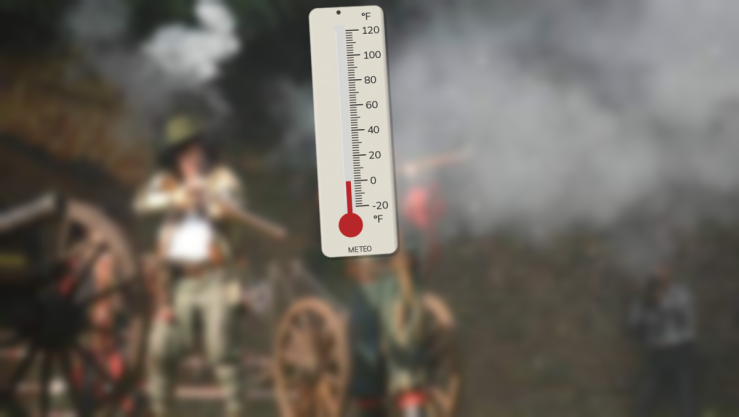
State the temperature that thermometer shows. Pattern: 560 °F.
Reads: 0 °F
